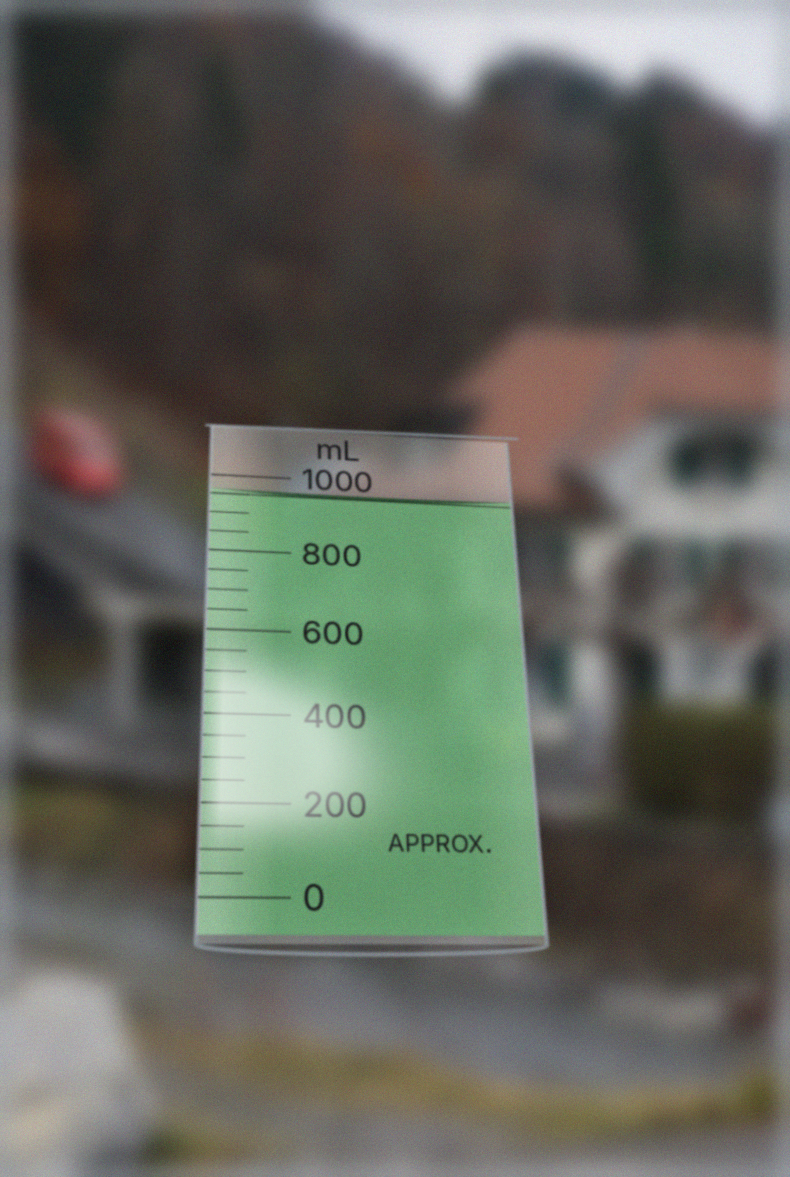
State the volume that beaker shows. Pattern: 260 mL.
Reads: 950 mL
